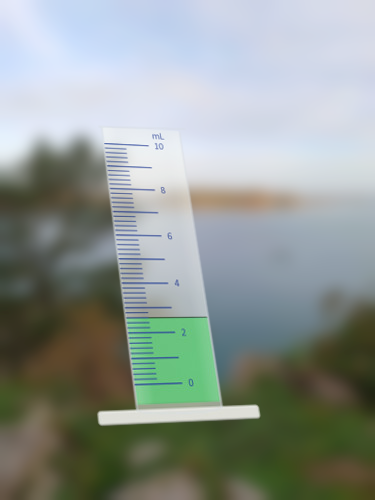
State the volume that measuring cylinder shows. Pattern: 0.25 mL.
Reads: 2.6 mL
